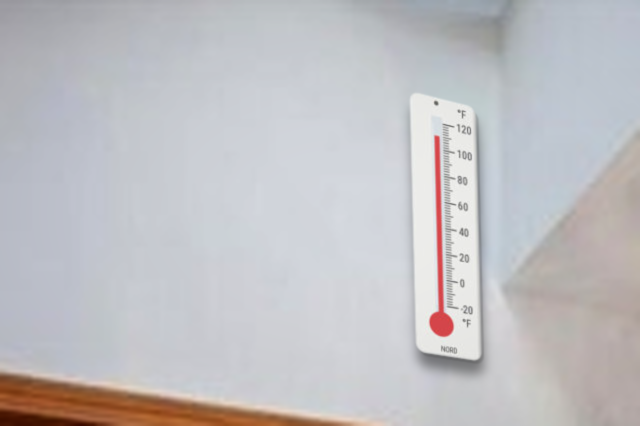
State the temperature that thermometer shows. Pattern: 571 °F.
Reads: 110 °F
